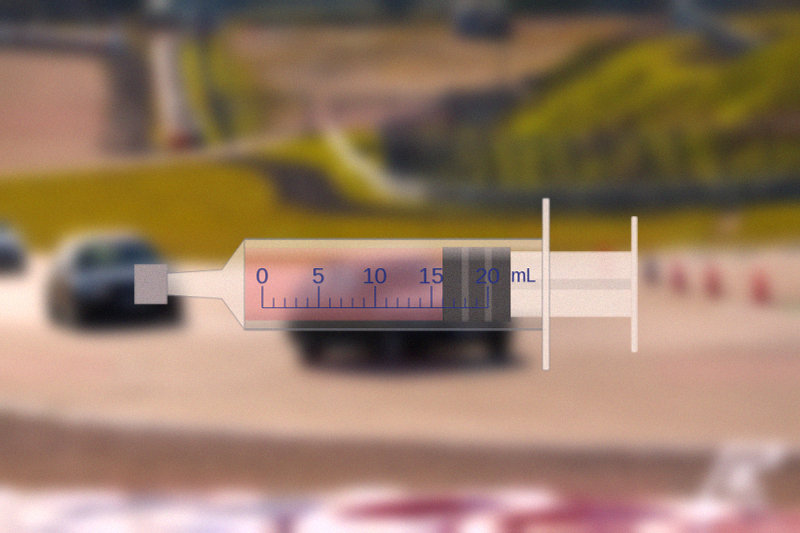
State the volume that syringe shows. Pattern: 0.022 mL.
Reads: 16 mL
